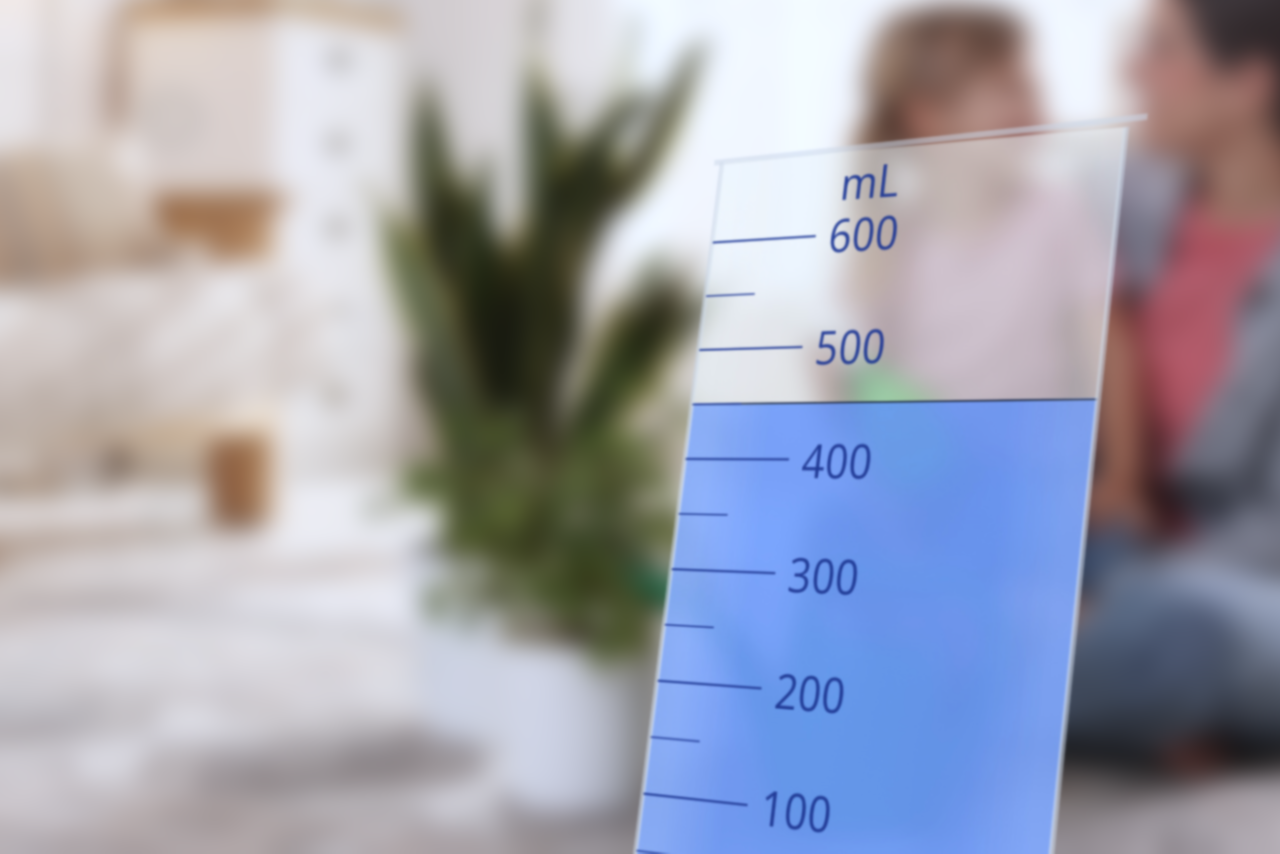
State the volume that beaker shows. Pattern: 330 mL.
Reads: 450 mL
